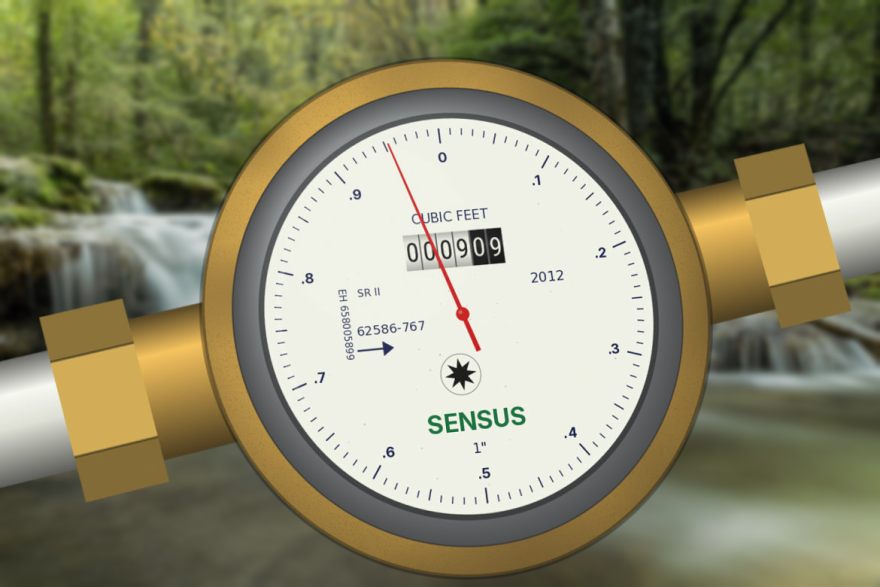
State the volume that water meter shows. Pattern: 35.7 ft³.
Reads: 908.95 ft³
